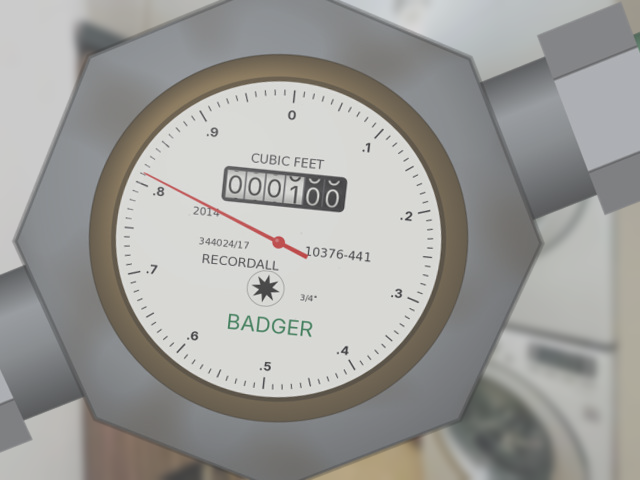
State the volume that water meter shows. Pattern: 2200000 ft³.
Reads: 99.81 ft³
